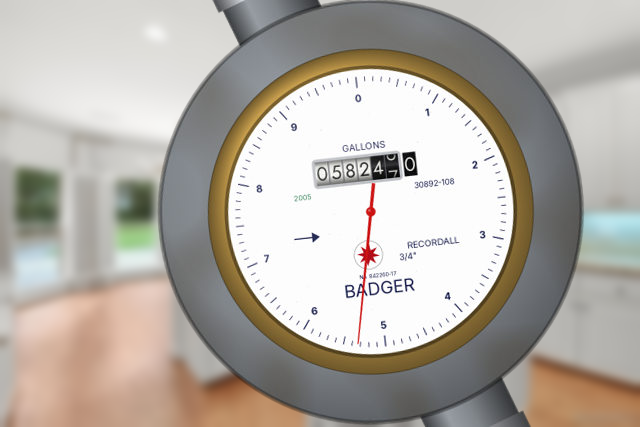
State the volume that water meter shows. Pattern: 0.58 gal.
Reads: 582465.3 gal
